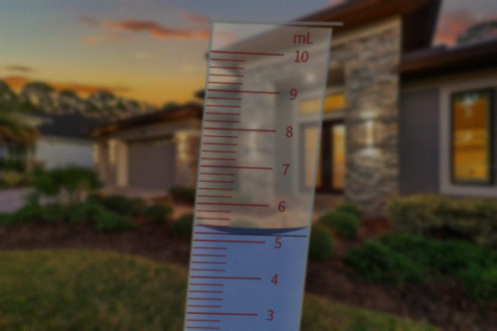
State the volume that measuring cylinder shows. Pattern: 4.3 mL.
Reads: 5.2 mL
